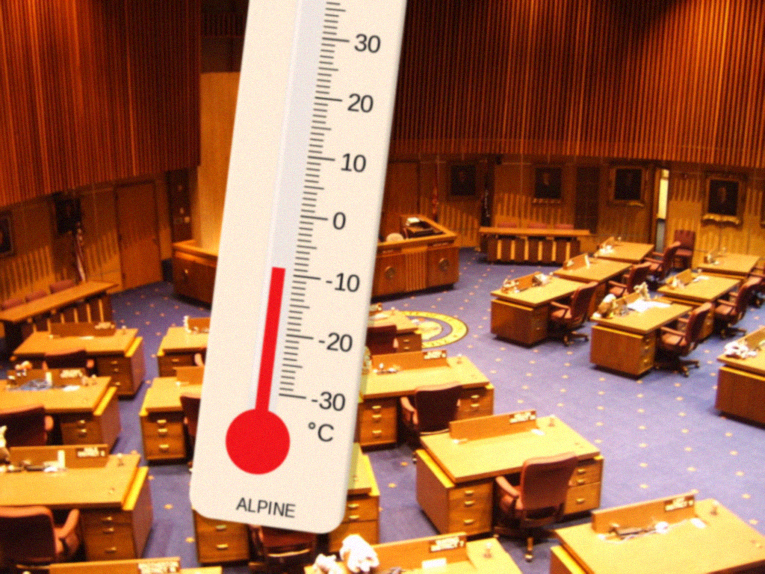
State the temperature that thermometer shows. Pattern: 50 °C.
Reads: -9 °C
